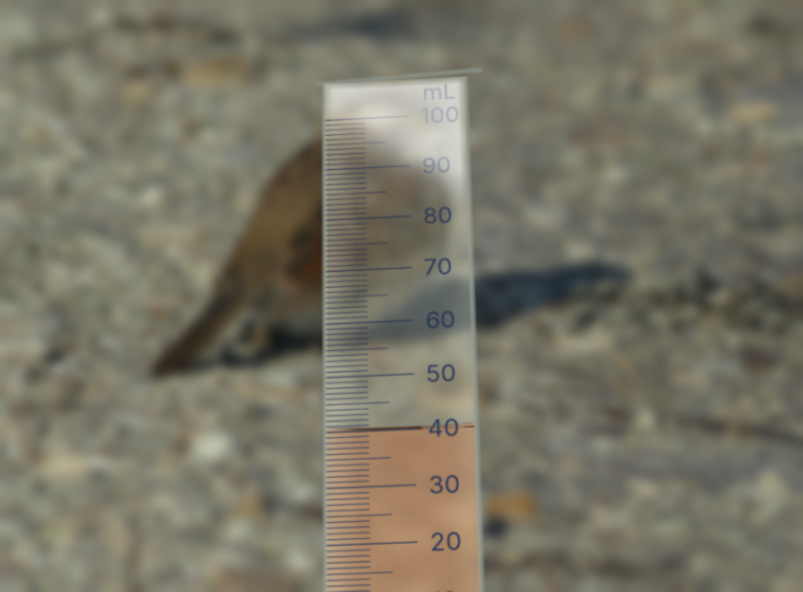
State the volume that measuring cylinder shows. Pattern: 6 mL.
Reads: 40 mL
